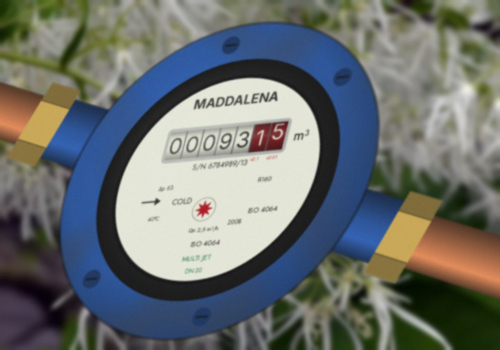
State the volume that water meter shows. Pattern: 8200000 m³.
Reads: 93.15 m³
